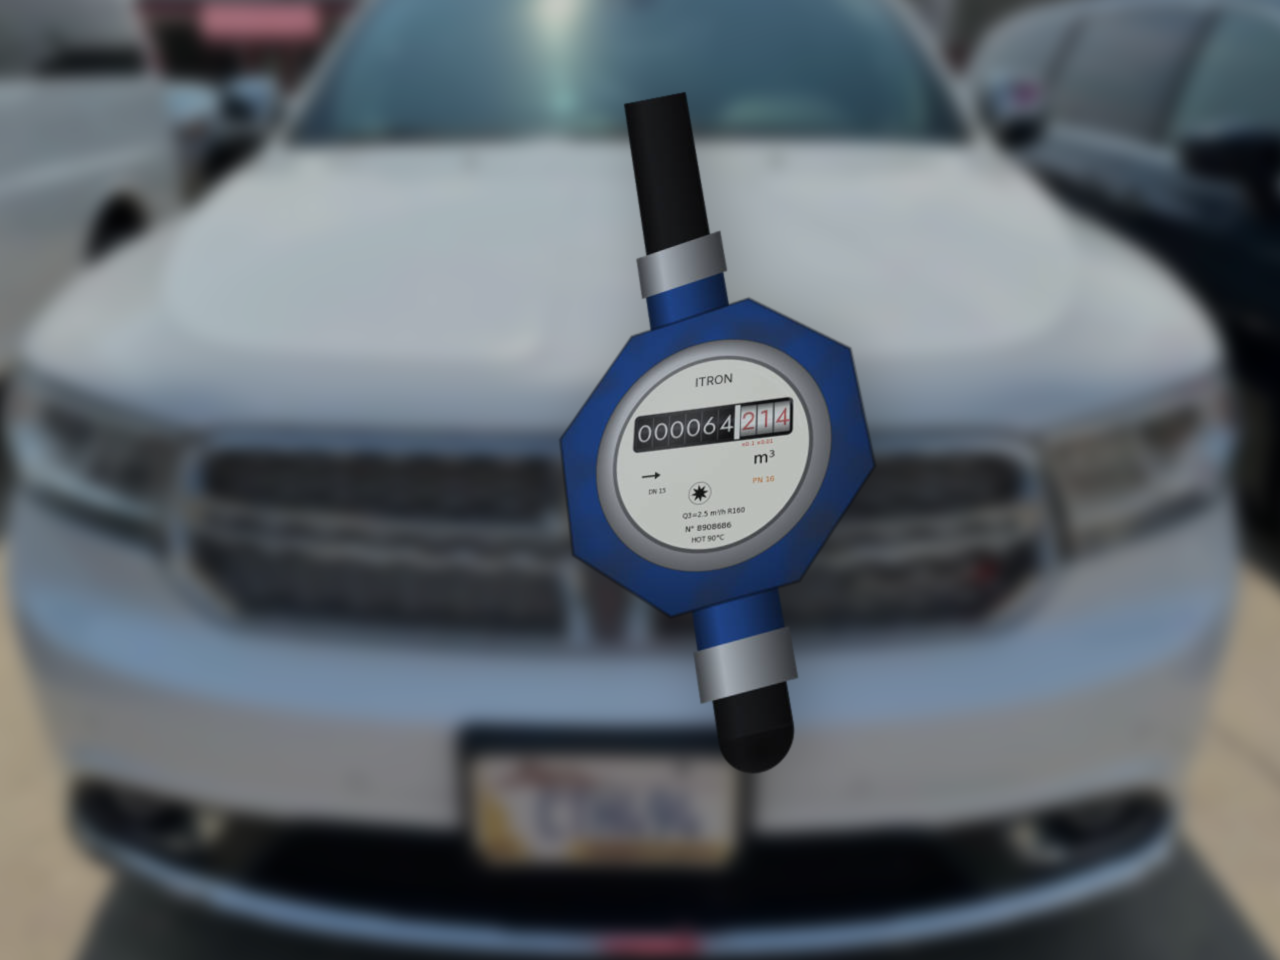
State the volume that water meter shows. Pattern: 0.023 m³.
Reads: 64.214 m³
